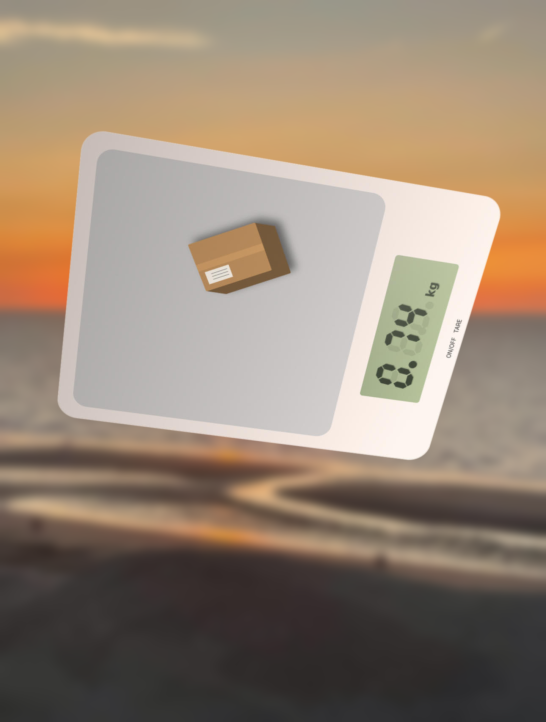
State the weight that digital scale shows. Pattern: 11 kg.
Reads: 0.74 kg
